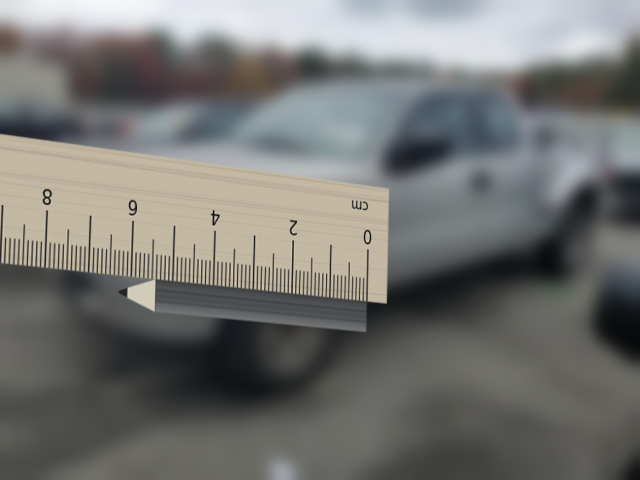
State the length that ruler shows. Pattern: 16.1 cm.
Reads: 6.3 cm
